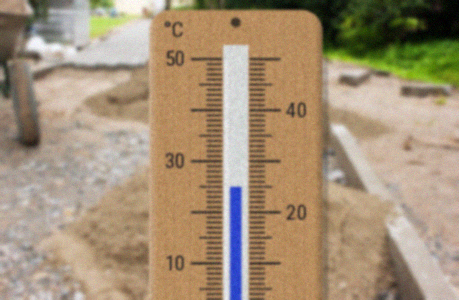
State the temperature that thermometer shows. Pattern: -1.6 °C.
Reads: 25 °C
